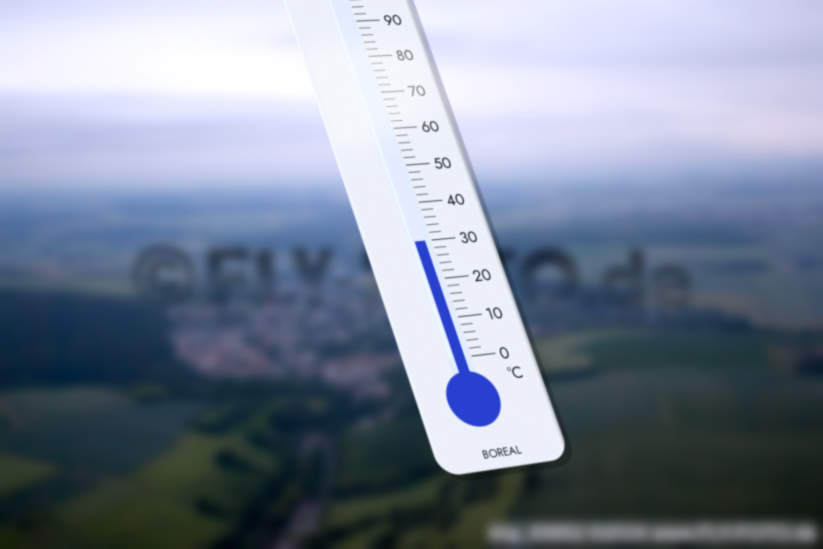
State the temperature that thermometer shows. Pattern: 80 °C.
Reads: 30 °C
